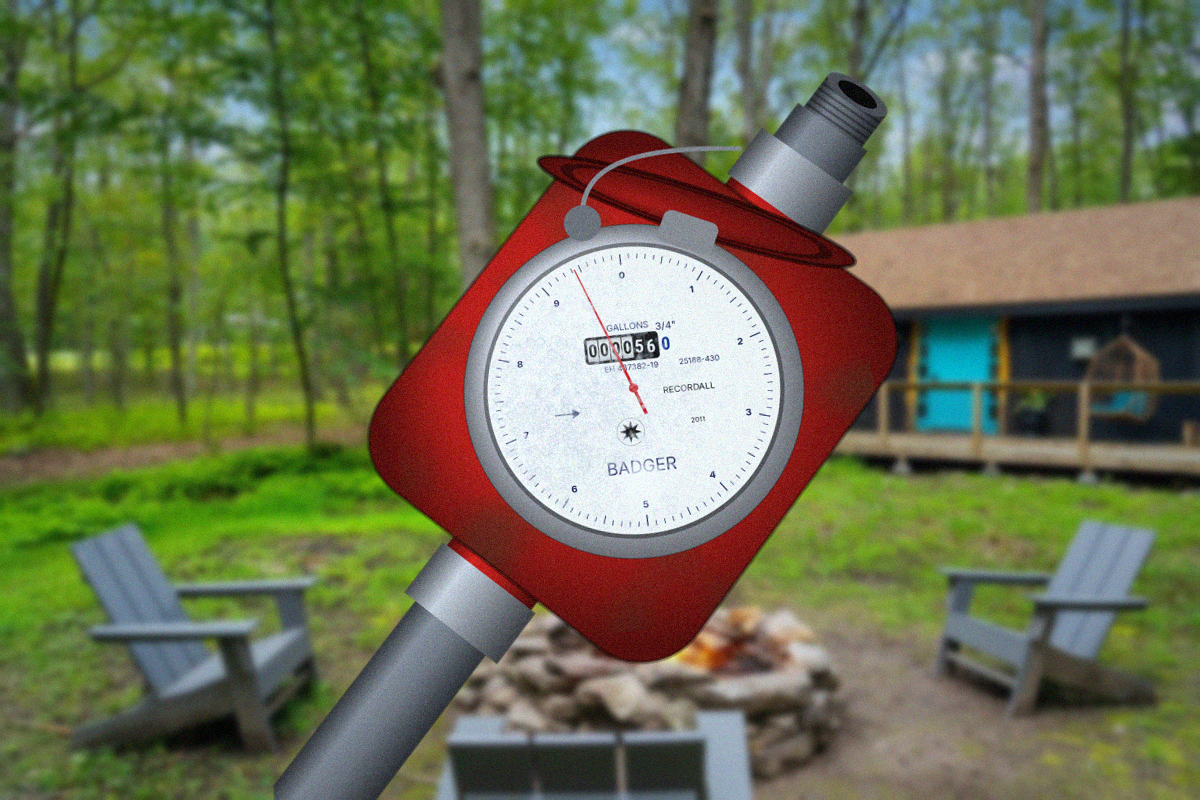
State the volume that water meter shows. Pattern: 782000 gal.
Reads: 559.4 gal
